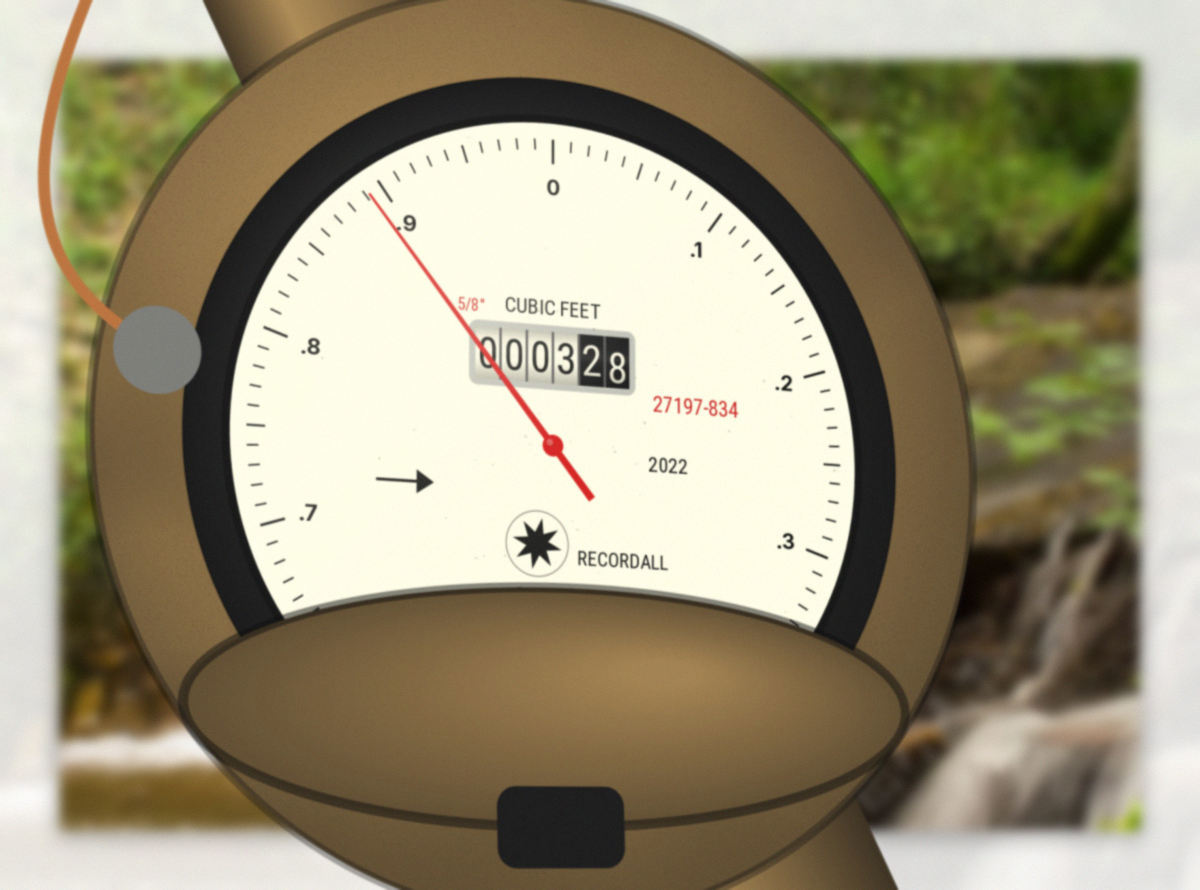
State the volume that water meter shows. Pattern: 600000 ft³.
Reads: 327.89 ft³
